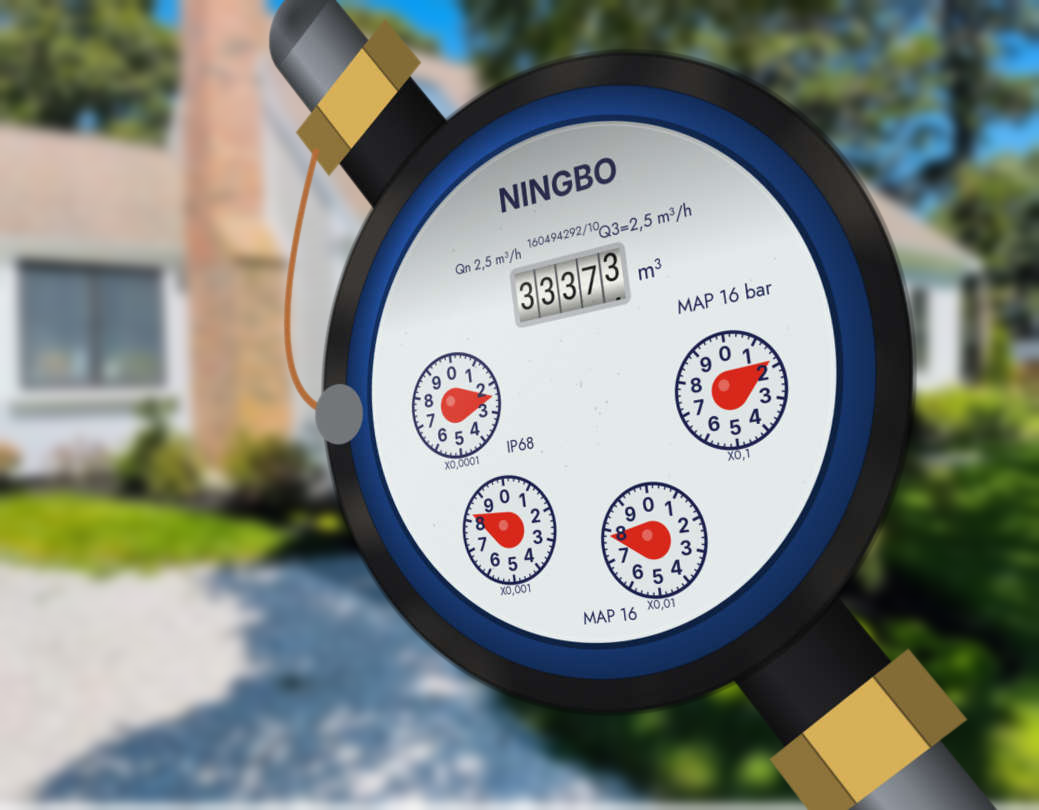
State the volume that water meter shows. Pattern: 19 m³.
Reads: 33373.1782 m³
